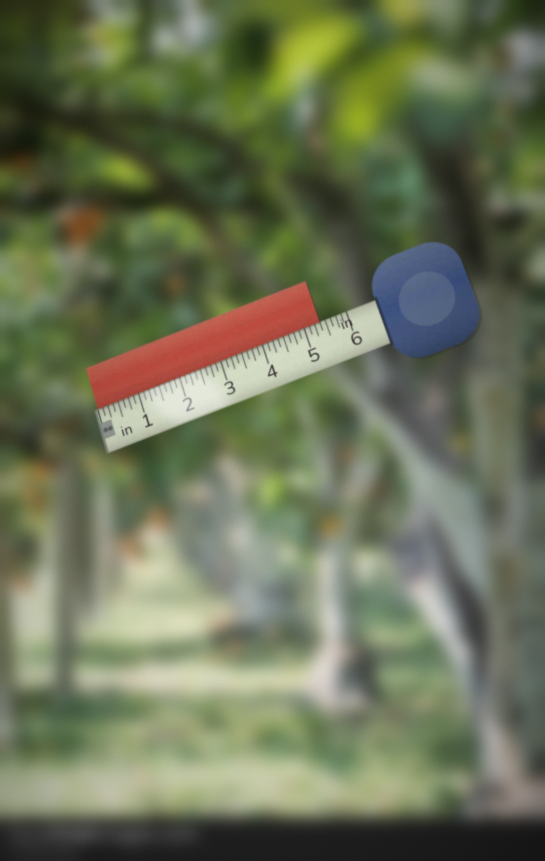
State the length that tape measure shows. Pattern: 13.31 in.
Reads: 5.375 in
